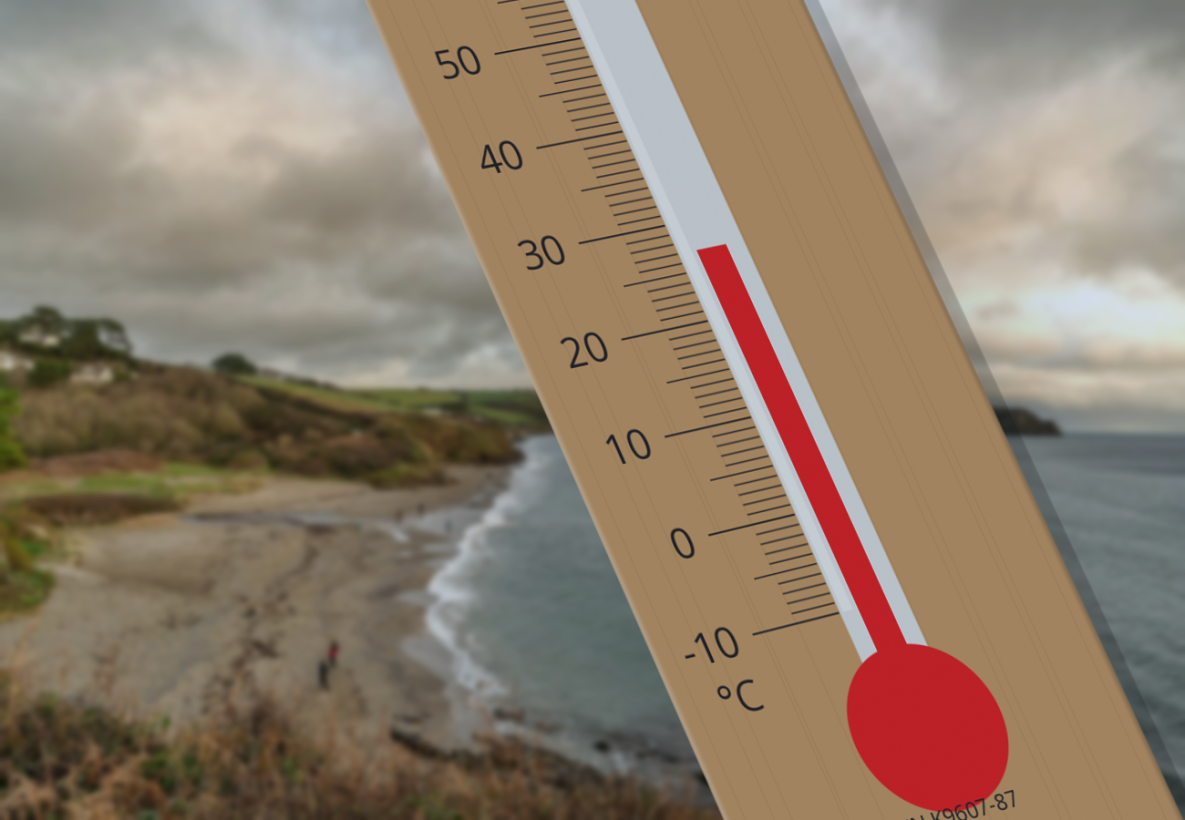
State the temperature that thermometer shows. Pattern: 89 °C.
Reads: 27 °C
